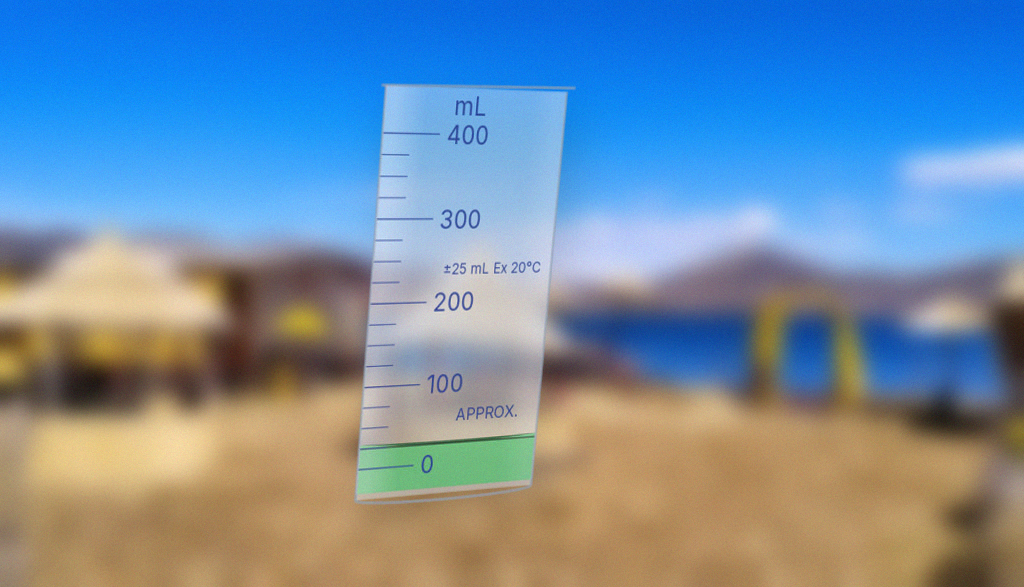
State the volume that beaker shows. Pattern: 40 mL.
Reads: 25 mL
